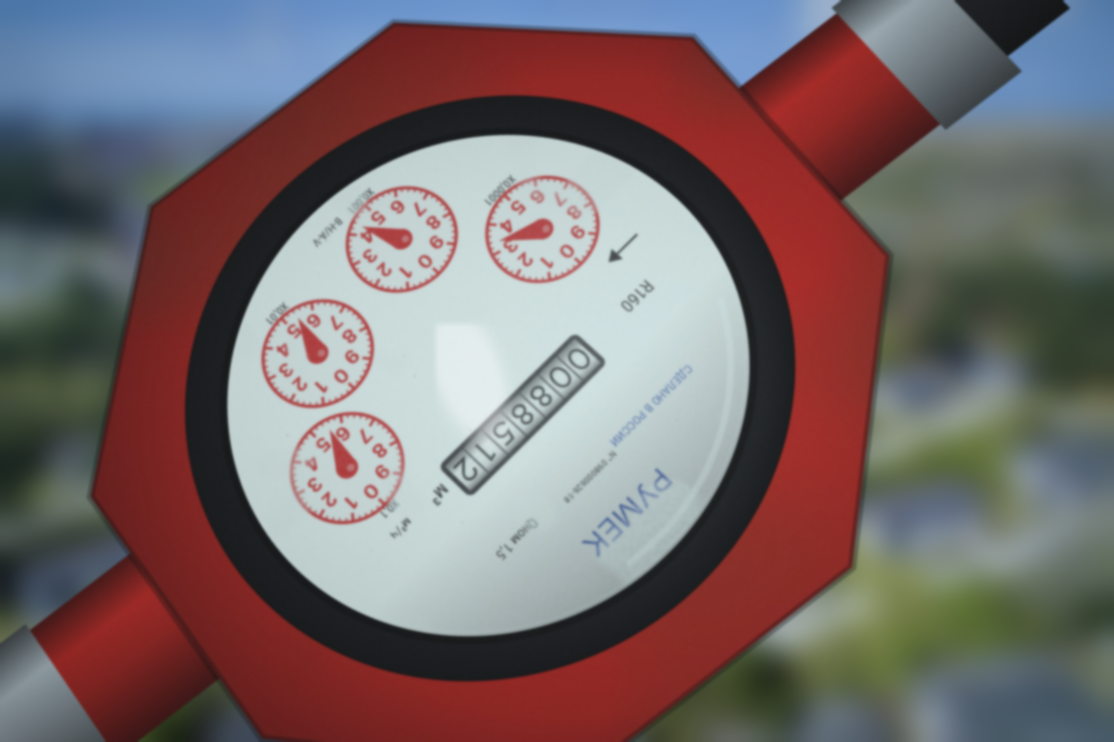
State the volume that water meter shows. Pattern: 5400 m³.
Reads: 88512.5543 m³
